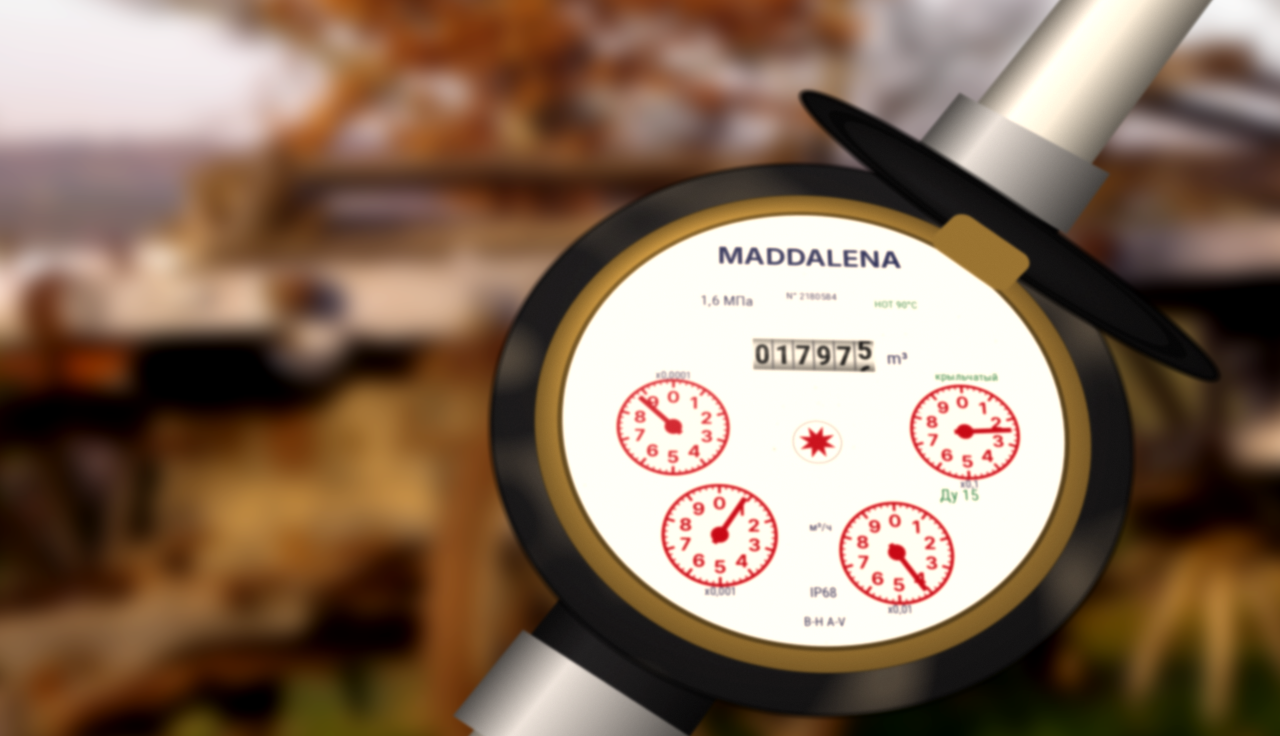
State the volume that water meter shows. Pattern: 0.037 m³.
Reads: 17975.2408 m³
